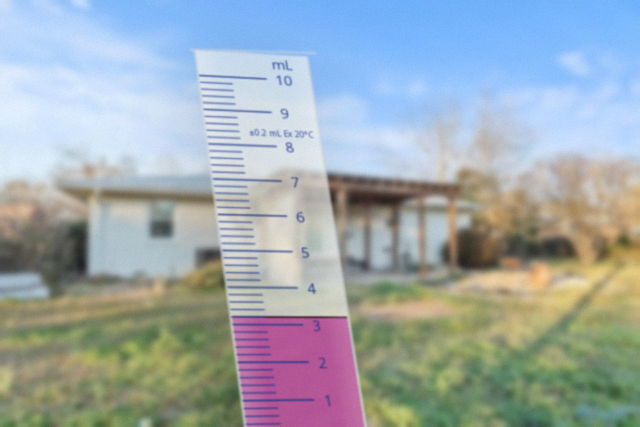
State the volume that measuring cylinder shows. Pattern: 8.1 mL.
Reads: 3.2 mL
